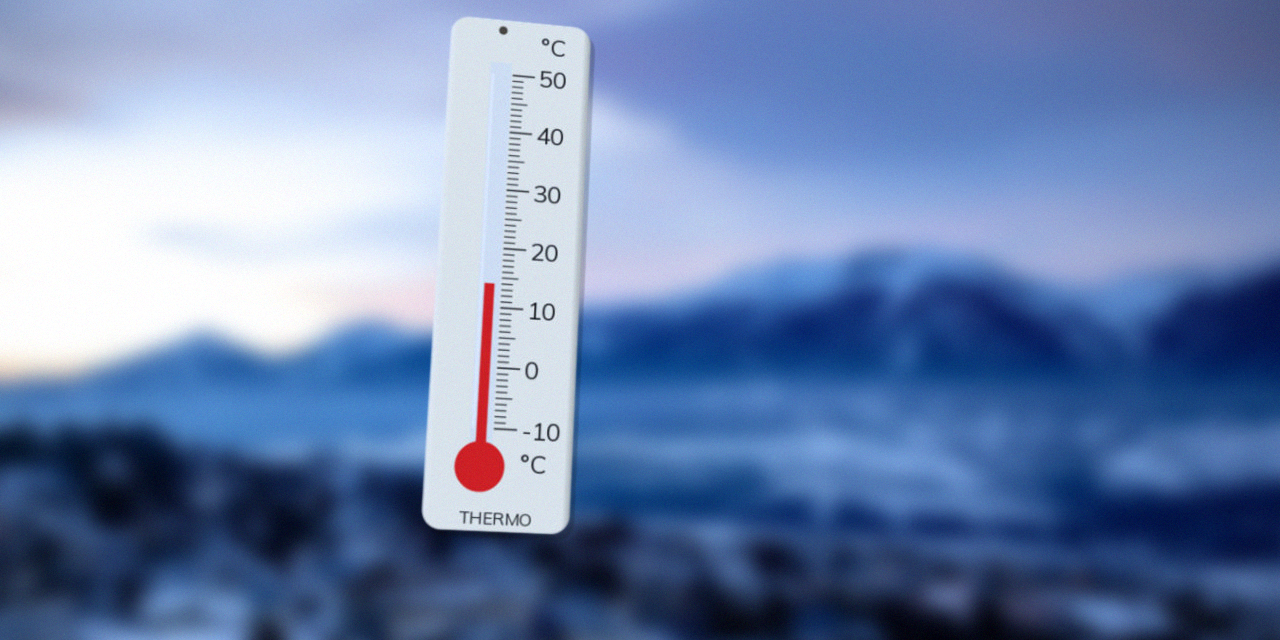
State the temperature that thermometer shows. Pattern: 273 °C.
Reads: 14 °C
